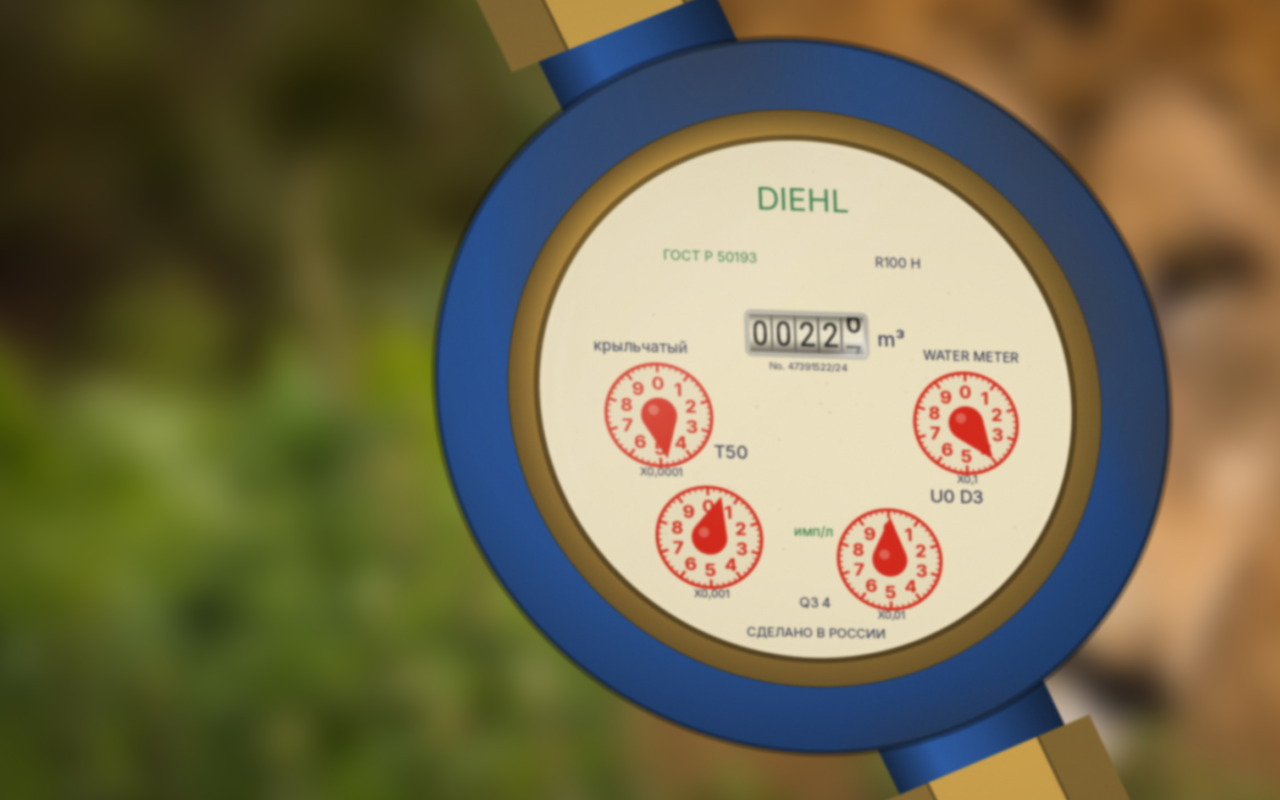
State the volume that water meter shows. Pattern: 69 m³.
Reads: 226.4004 m³
